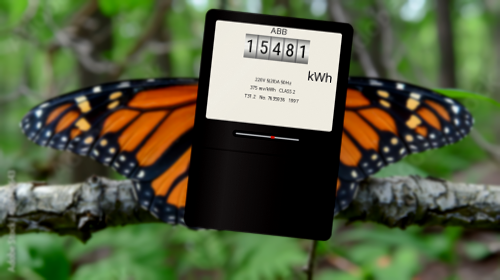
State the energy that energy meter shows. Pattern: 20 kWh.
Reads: 15481 kWh
